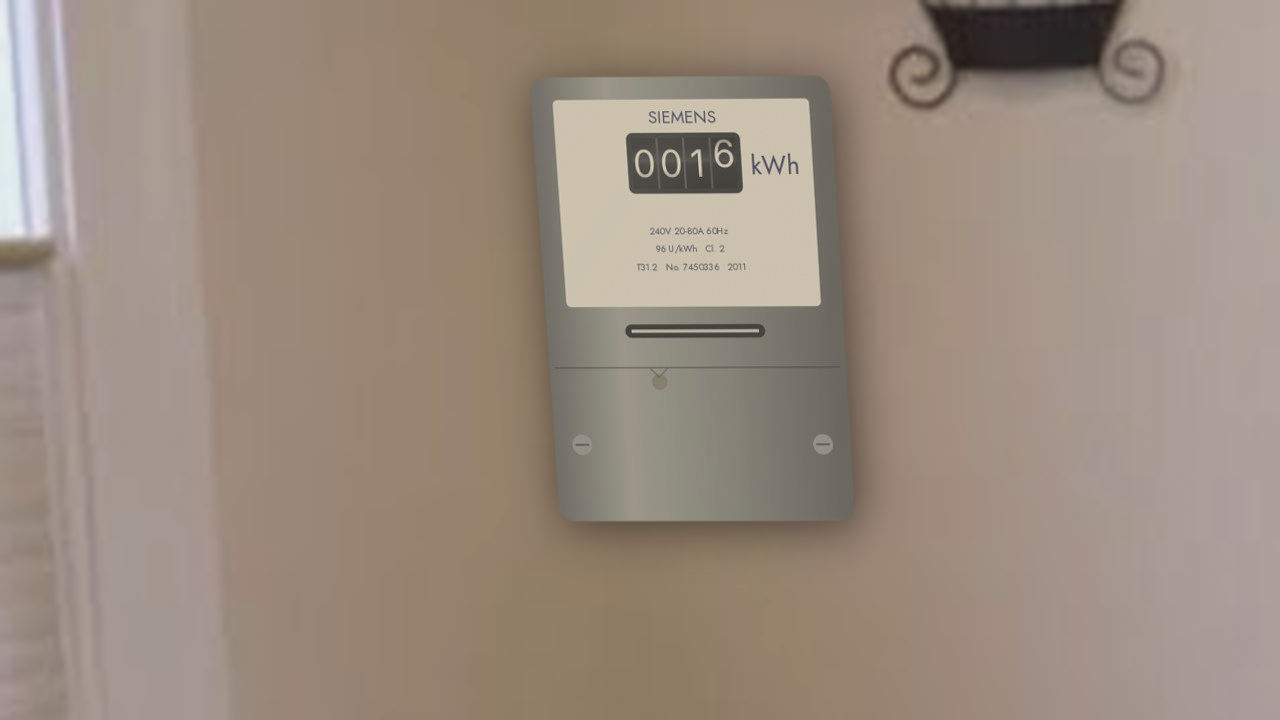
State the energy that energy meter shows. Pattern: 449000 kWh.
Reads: 16 kWh
